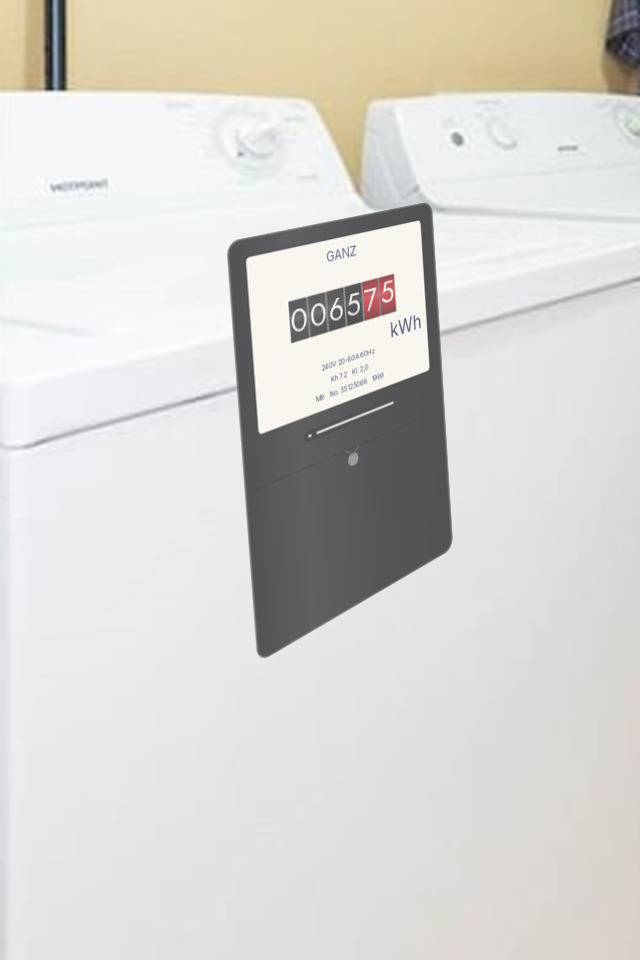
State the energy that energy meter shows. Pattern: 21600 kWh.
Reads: 65.75 kWh
